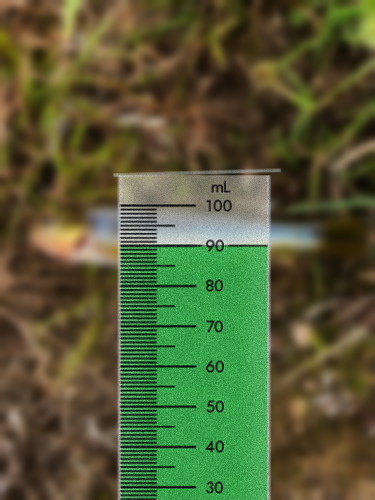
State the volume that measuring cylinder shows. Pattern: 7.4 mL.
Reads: 90 mL
